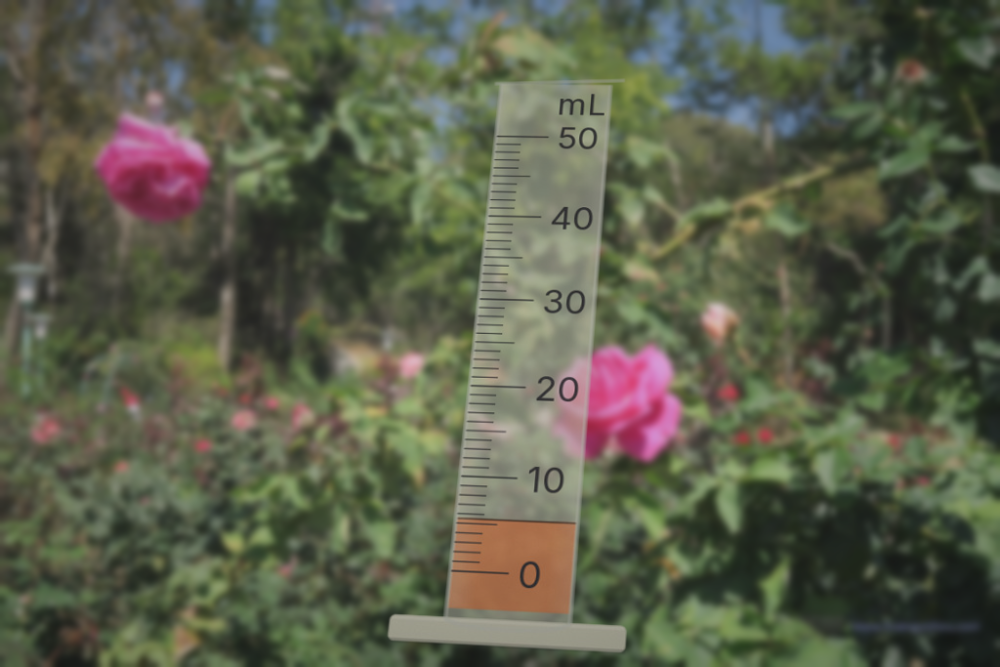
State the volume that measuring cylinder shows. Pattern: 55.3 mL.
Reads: 5.5 mL
